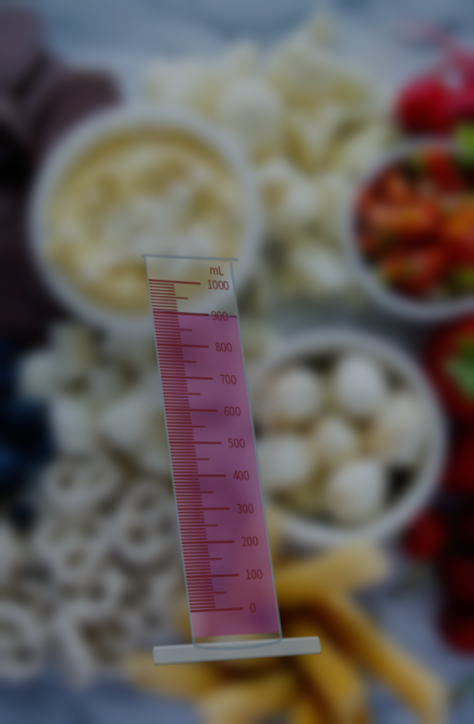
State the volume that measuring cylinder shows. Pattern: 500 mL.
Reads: 900 mL
